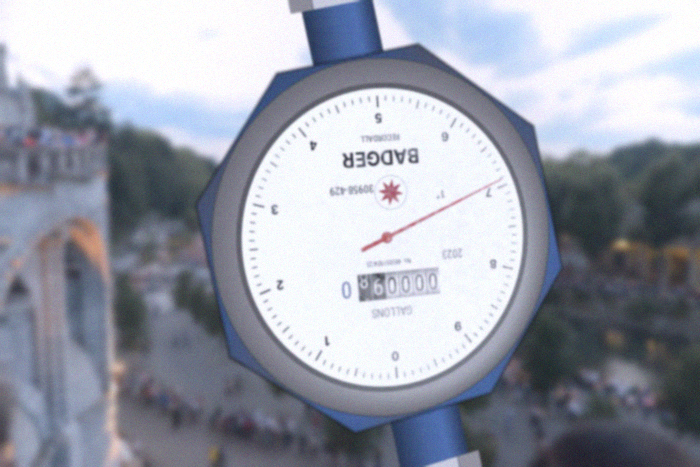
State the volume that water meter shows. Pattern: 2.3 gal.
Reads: 976.9 gal
